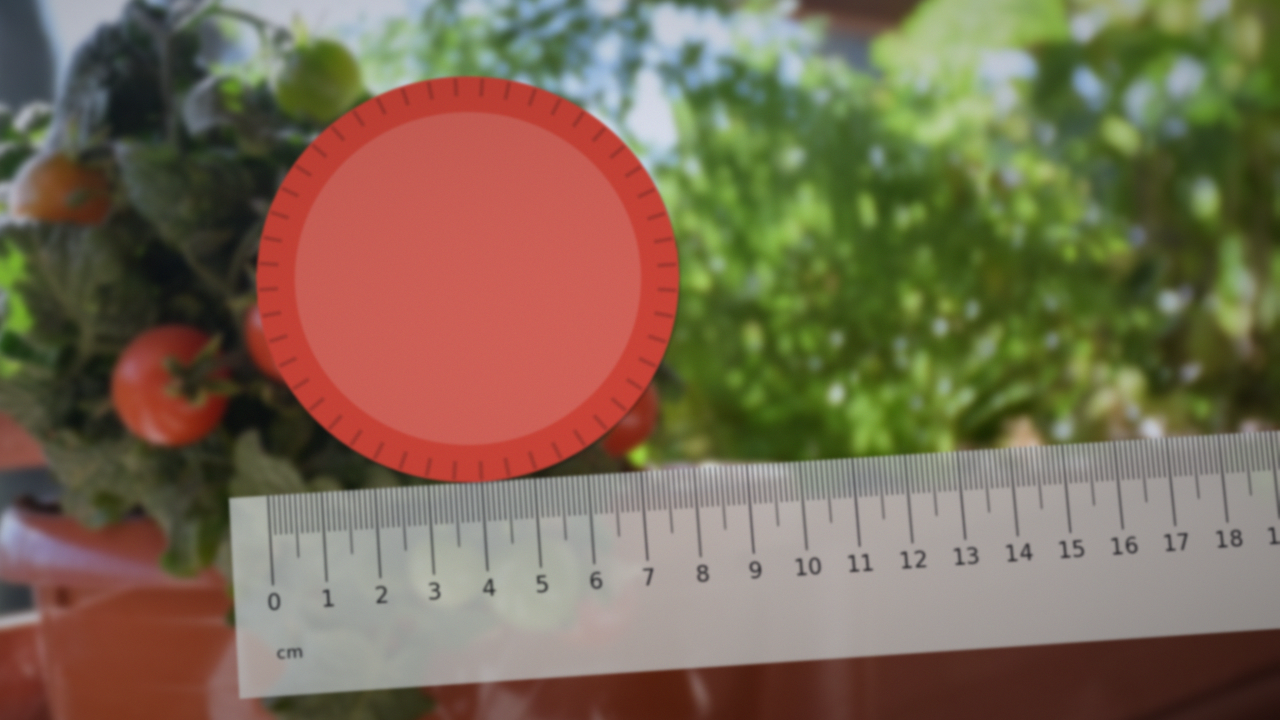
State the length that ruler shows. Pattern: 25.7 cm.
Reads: 8 cm
